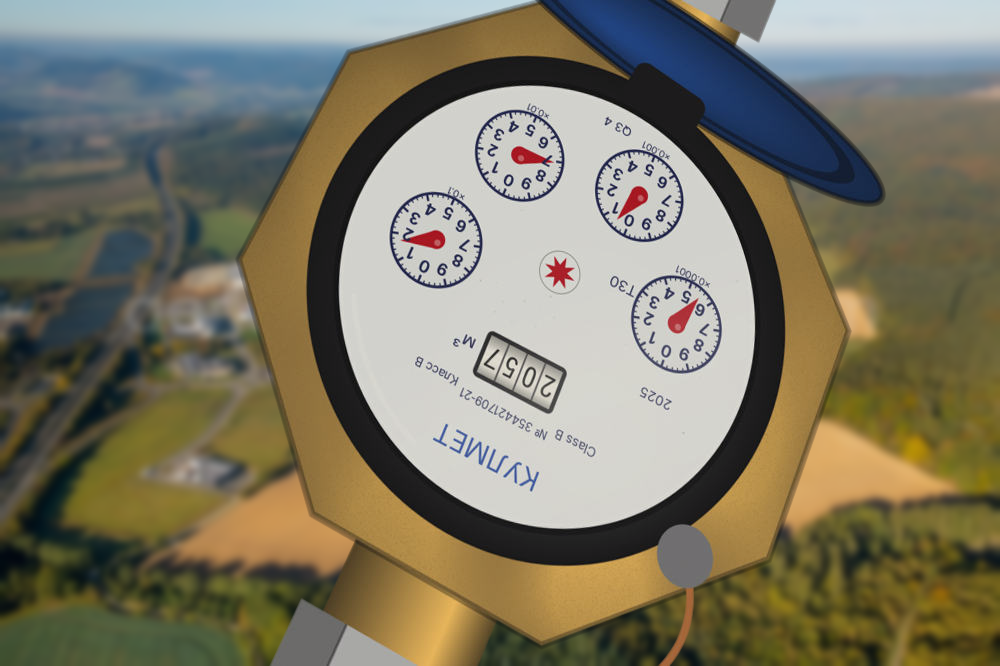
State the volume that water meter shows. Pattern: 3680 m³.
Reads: 2057.1705 m³
